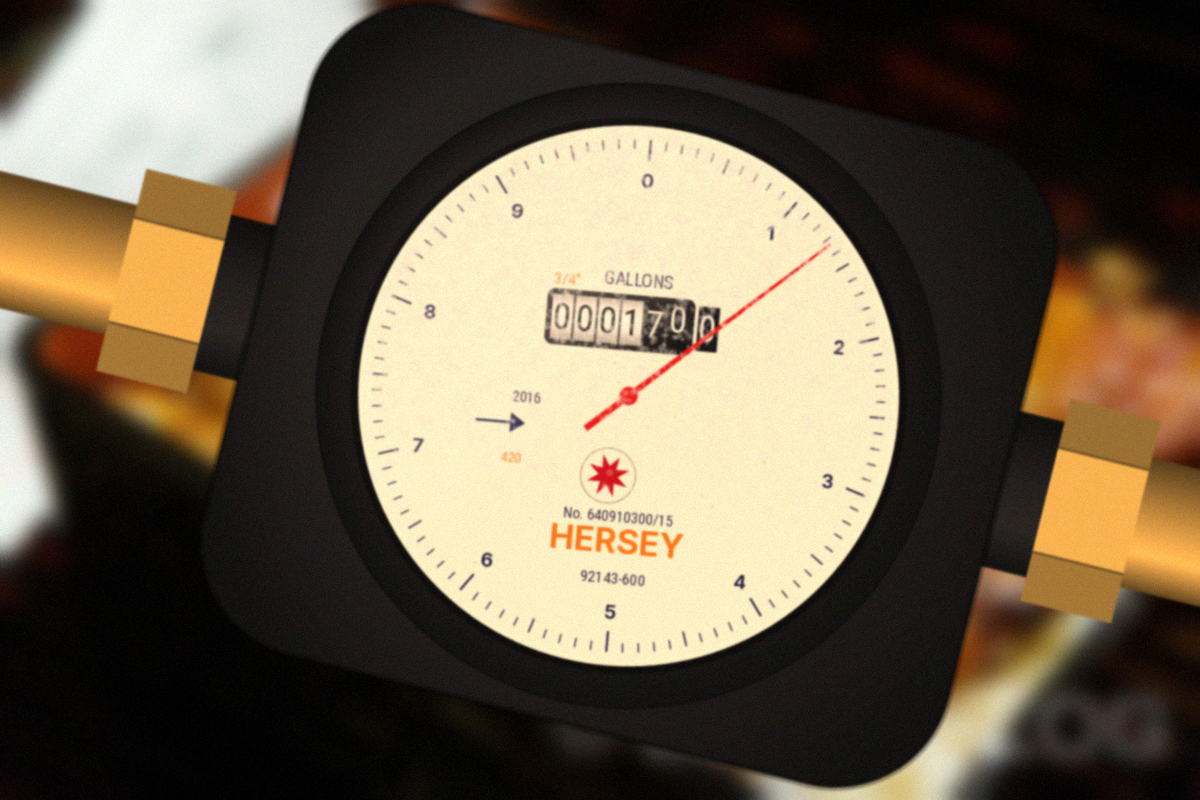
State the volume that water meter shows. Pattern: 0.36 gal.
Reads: 1701.3 gal
